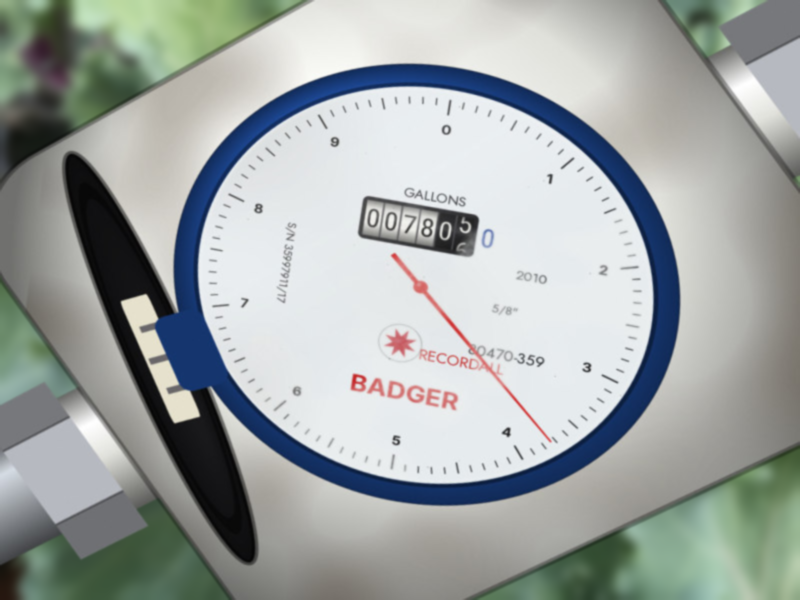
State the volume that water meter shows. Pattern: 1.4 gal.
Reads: 78053.7 gal
